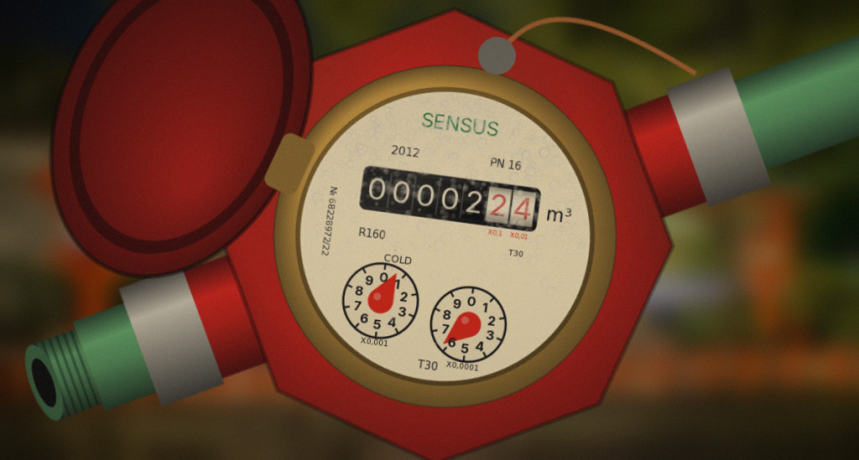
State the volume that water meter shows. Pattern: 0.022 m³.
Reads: 2.2406 m³
